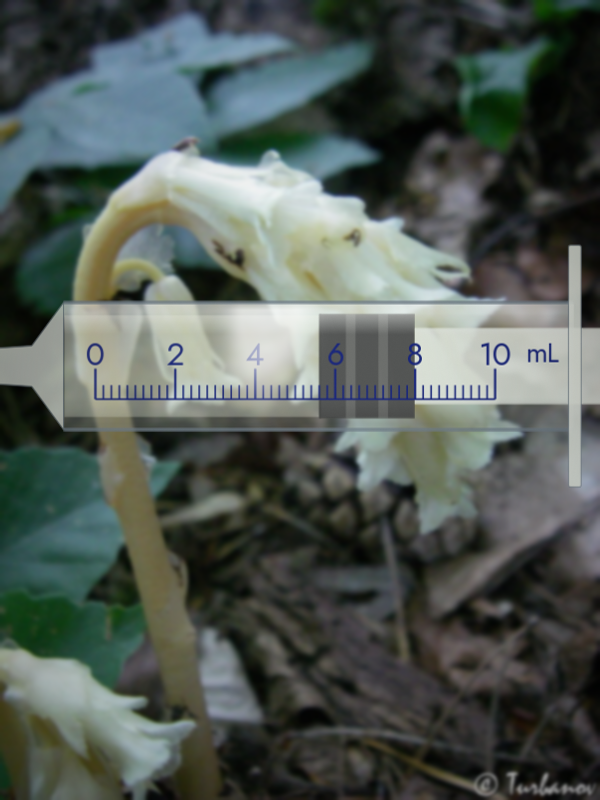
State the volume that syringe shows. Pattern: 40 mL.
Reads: 5.6 mL
